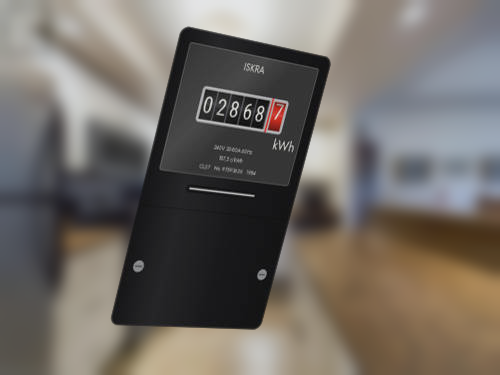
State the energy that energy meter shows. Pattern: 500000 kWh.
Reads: 2868.7 kWh
